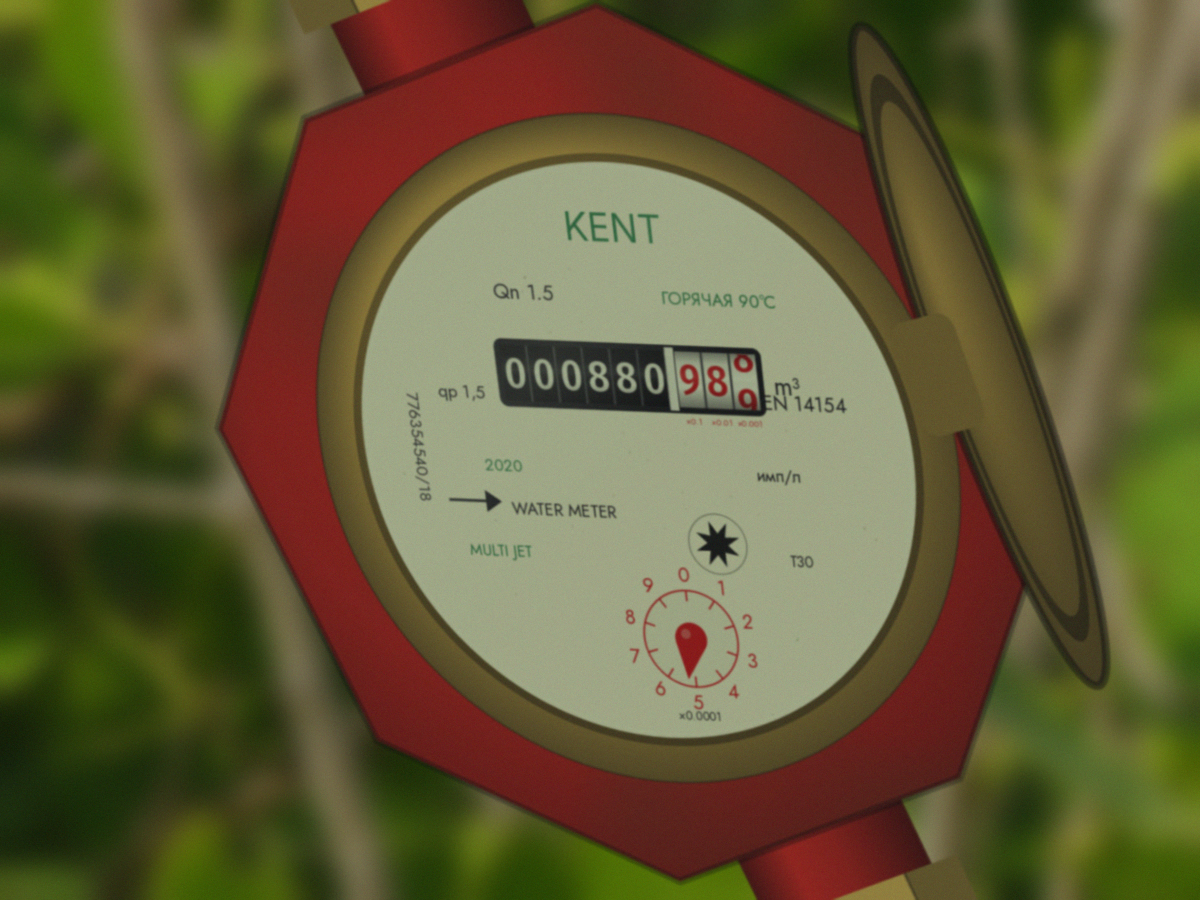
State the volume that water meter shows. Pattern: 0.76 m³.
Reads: 880.9885 m³
